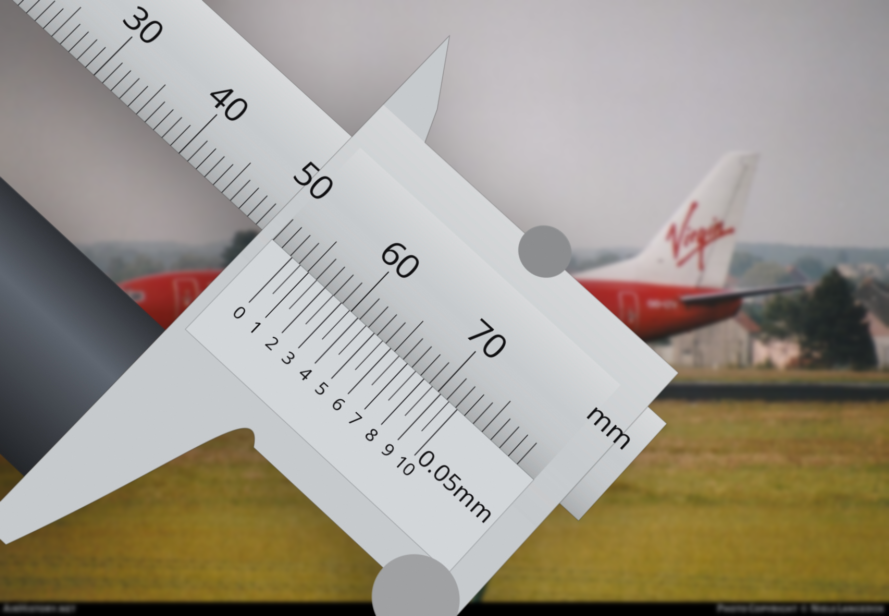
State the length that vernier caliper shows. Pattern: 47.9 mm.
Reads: 53.2 mm
